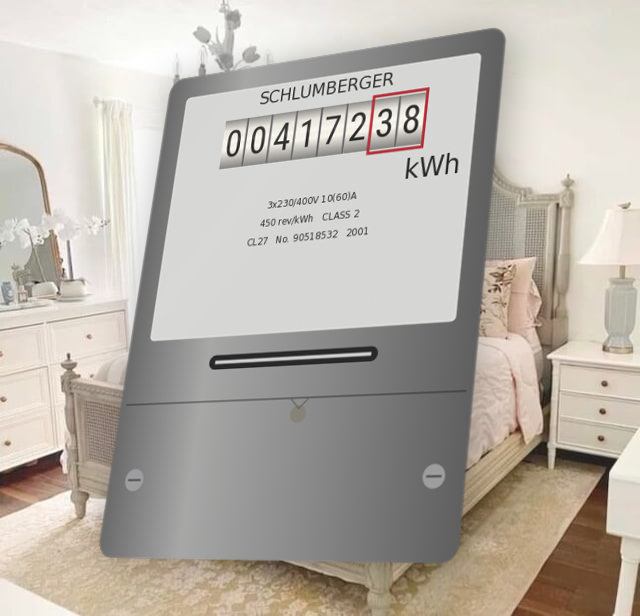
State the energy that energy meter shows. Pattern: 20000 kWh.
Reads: 4172.38 kWh
